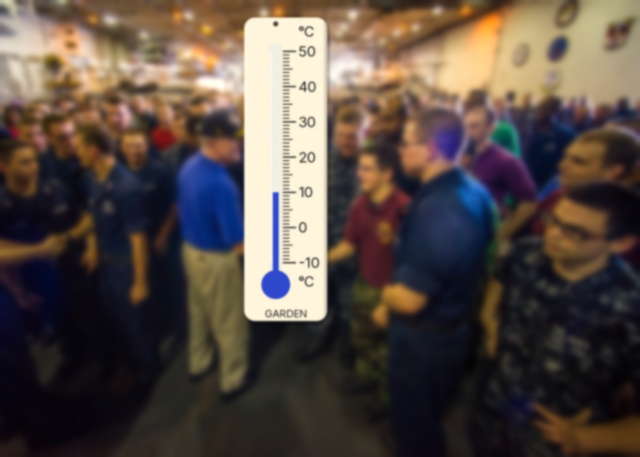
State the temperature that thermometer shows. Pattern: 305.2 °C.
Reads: 10 °C
